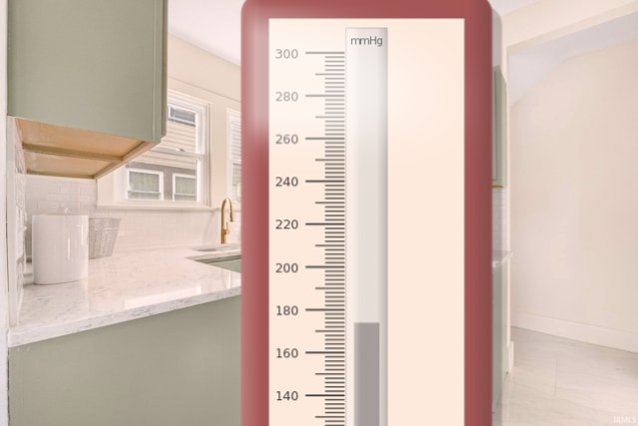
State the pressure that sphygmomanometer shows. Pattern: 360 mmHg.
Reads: 174 mmHg
